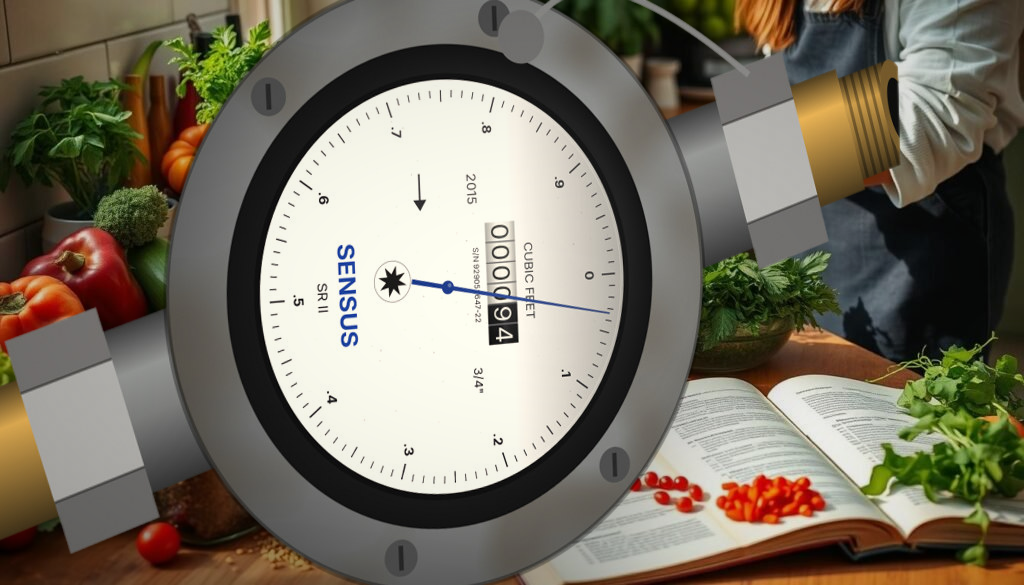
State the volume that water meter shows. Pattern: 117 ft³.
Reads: 94.03 ft³
